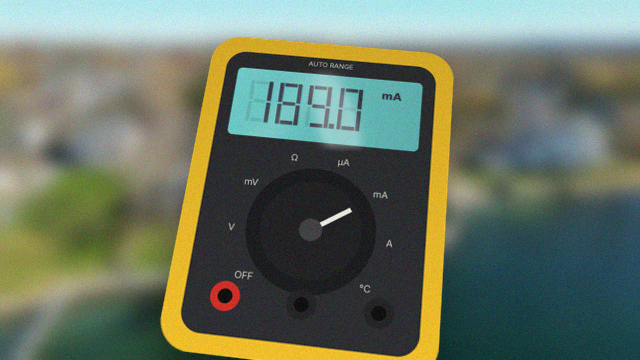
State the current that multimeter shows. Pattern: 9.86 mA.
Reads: 189.0 mA
